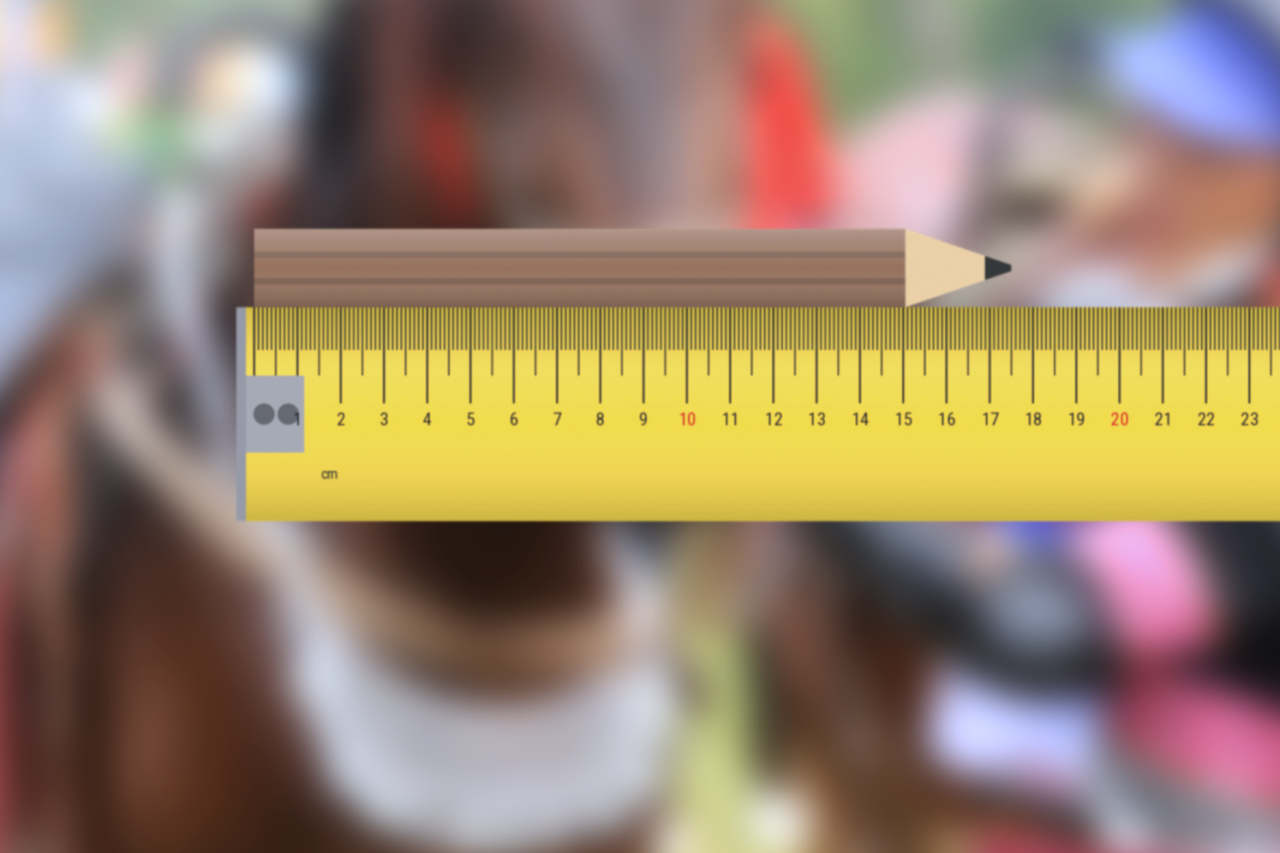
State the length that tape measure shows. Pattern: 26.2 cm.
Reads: 17.5 cm
